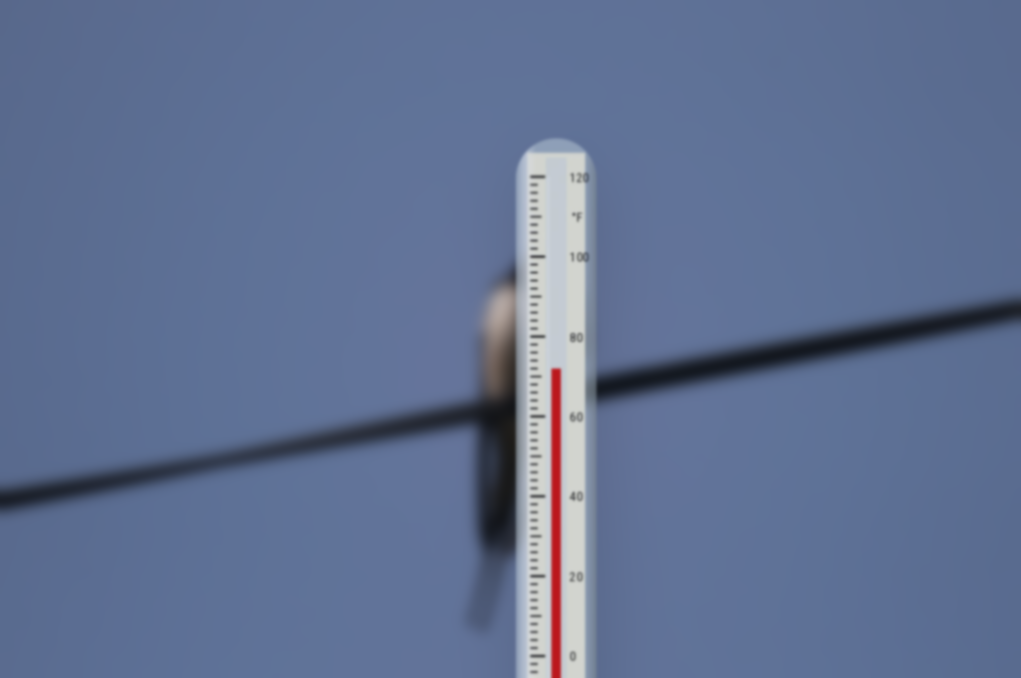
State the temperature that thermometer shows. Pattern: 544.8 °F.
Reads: 72 °F
